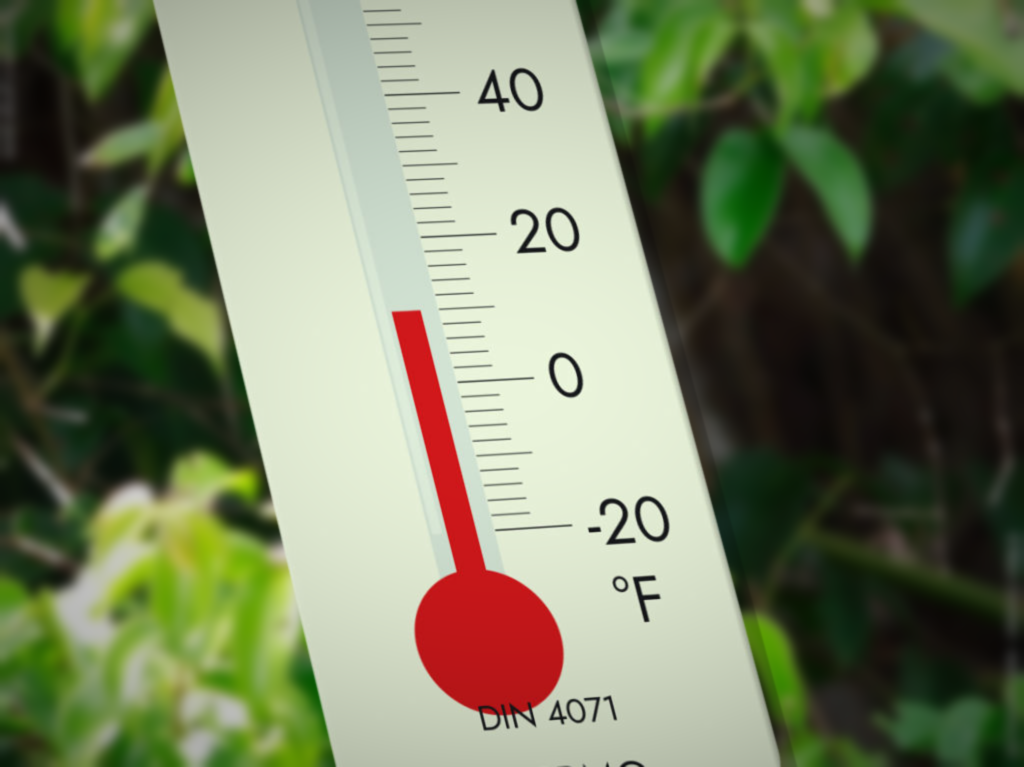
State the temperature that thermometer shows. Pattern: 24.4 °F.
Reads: 10 °F
